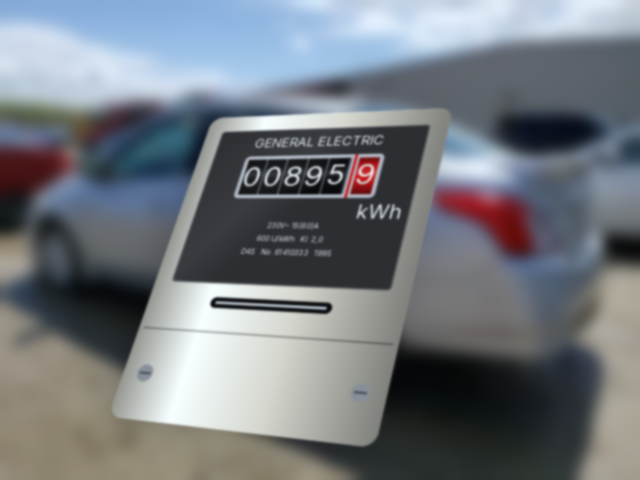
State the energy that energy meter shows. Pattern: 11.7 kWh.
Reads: 895.9 kWh
